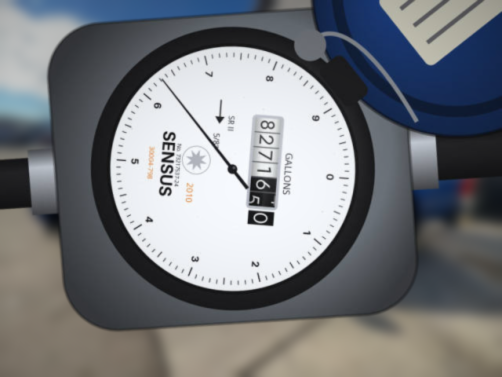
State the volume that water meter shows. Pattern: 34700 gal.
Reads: 8271646.3 gal
